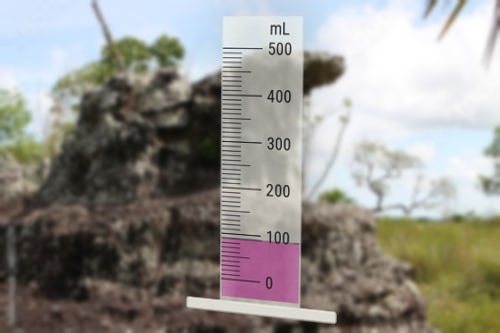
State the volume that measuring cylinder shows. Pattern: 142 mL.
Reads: 90 mL
